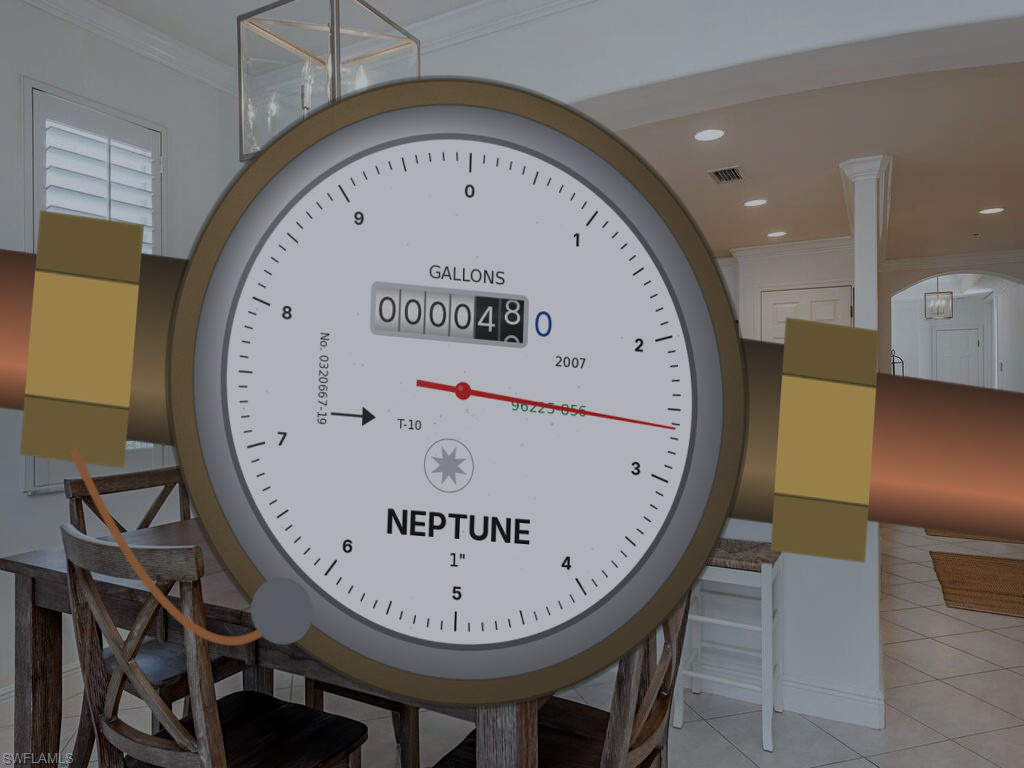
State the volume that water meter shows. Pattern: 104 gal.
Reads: 482.6 gal
